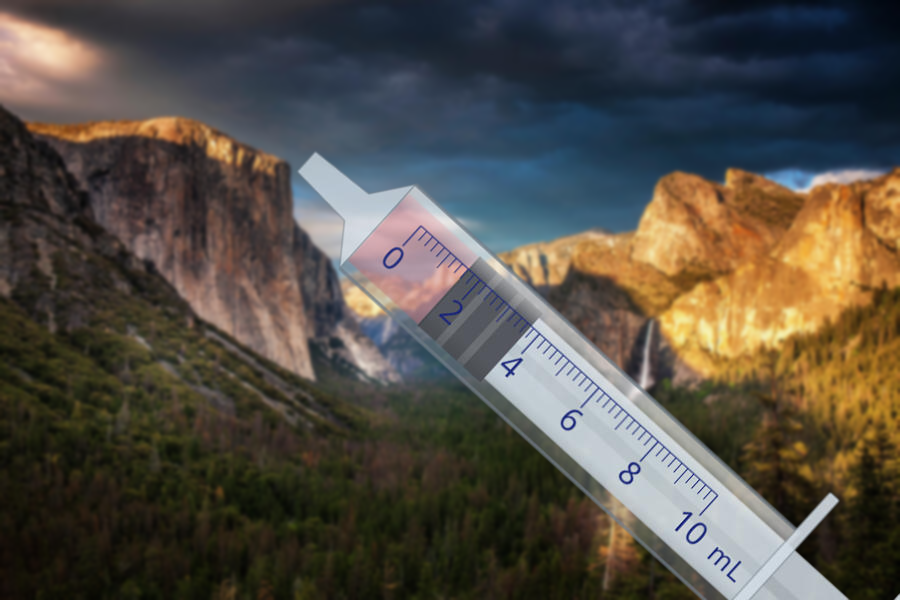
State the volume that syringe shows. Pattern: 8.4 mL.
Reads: 1.6 mL
